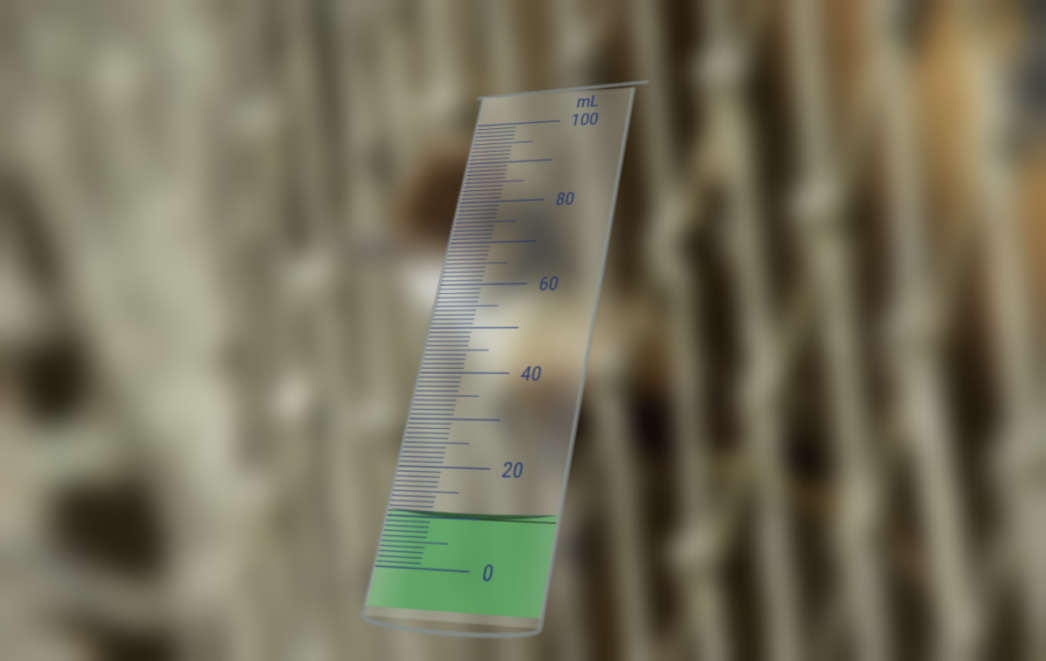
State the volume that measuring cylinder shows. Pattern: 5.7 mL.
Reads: 10 mL
